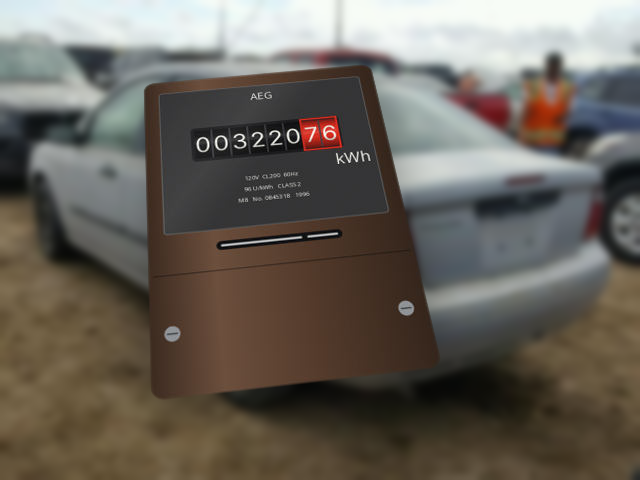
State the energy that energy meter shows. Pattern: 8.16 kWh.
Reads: 3220.76 kWh
